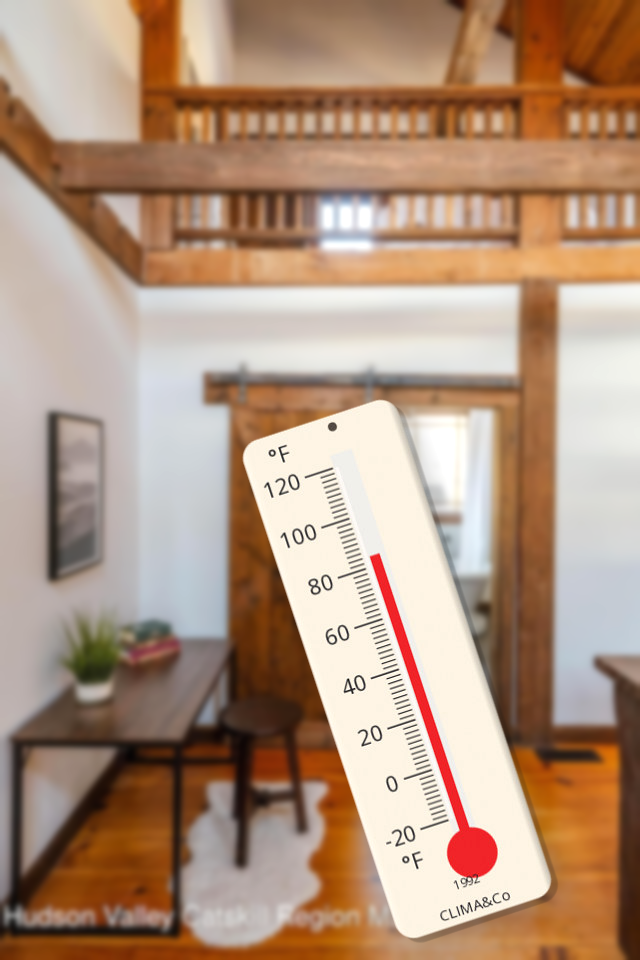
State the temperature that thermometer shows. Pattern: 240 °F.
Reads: 84 °F
